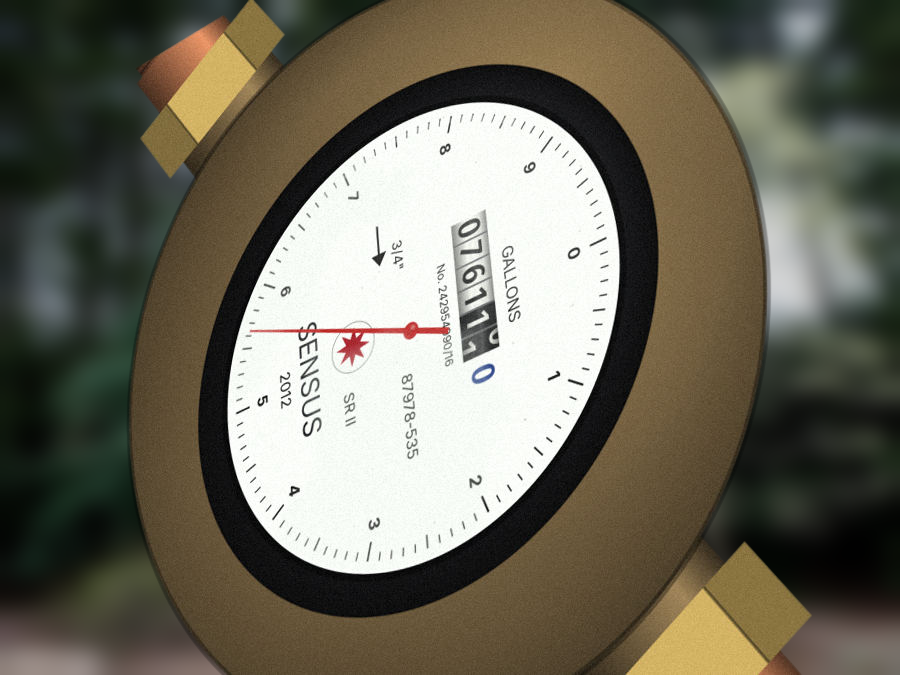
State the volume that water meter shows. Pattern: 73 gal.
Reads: 761105.6 gal
